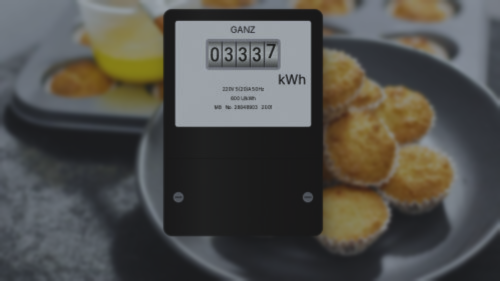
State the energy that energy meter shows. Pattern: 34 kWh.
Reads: 3337 kWh
